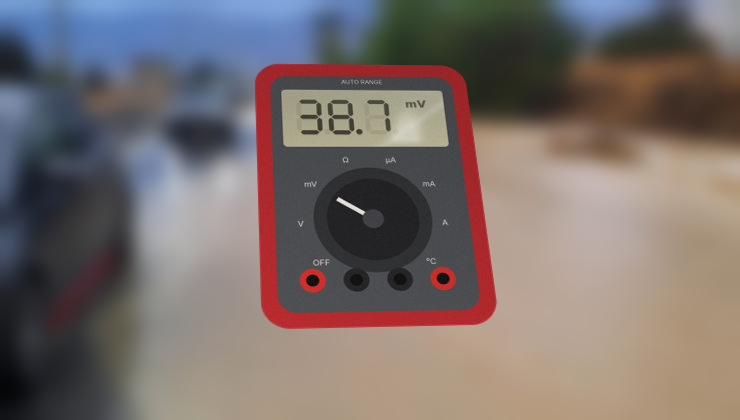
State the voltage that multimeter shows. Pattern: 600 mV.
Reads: 38.7 mV
